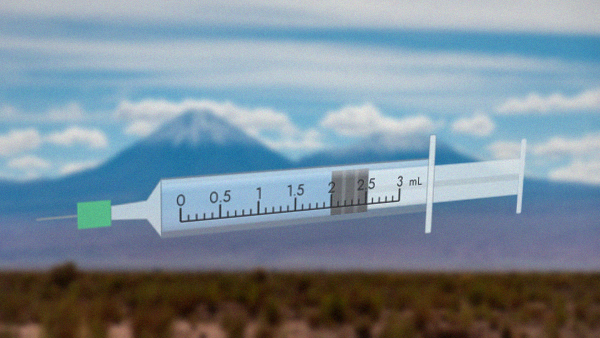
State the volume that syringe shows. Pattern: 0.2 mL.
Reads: 2 mL
